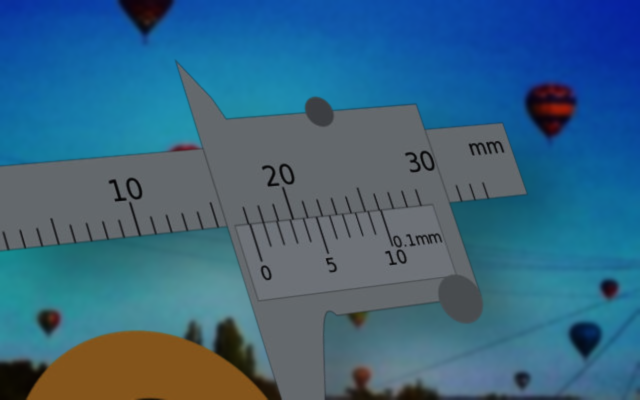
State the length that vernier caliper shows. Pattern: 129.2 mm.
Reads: 17.1 mm
